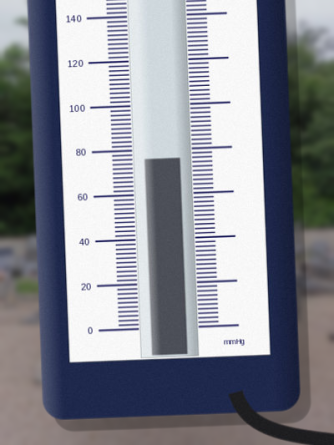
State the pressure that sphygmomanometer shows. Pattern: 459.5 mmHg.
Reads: 76 mmHg
